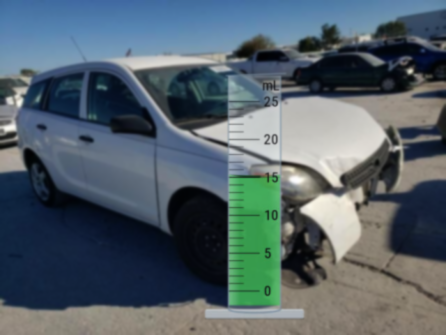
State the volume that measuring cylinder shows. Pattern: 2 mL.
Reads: 15 mL
